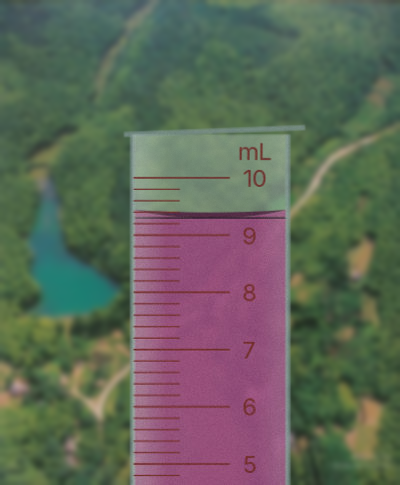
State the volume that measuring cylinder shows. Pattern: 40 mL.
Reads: 9.3 mL
